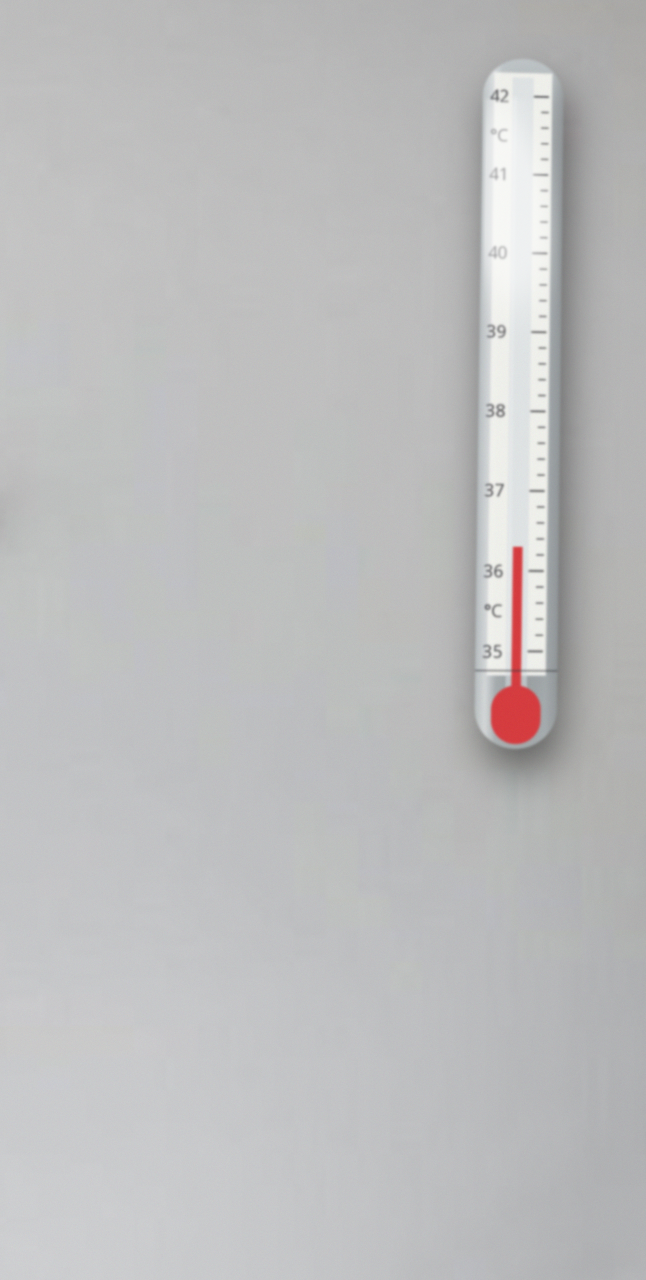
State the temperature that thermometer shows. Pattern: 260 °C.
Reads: 36.3 °C
